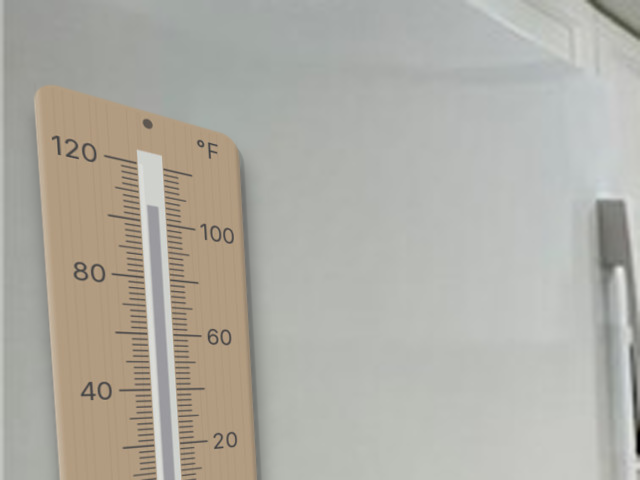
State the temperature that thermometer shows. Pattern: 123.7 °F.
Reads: 106 °F
